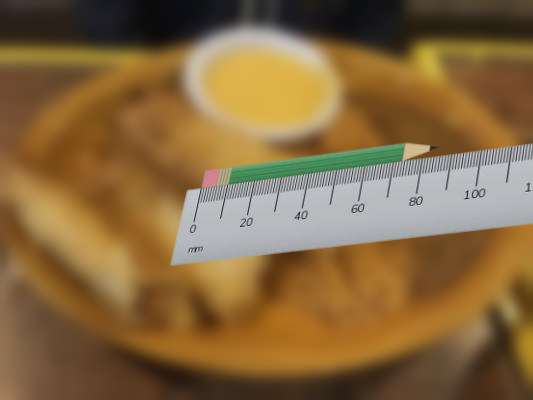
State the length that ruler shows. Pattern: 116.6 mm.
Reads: 85 mm
